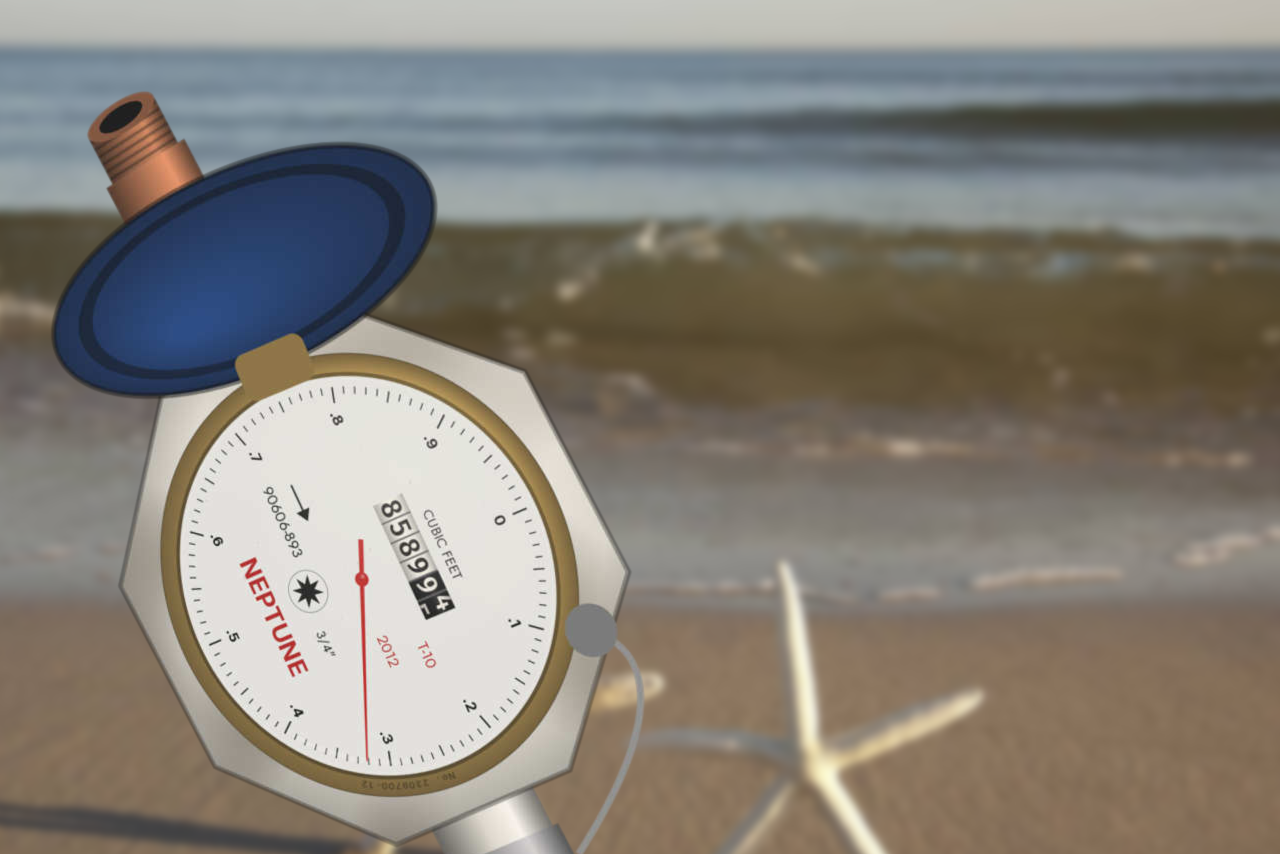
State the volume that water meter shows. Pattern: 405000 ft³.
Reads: 858994.32 ft³
